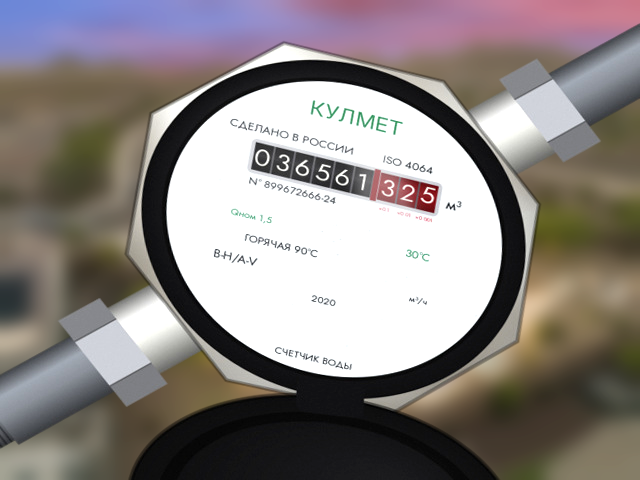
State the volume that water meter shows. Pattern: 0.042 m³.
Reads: 36561.325 m³
